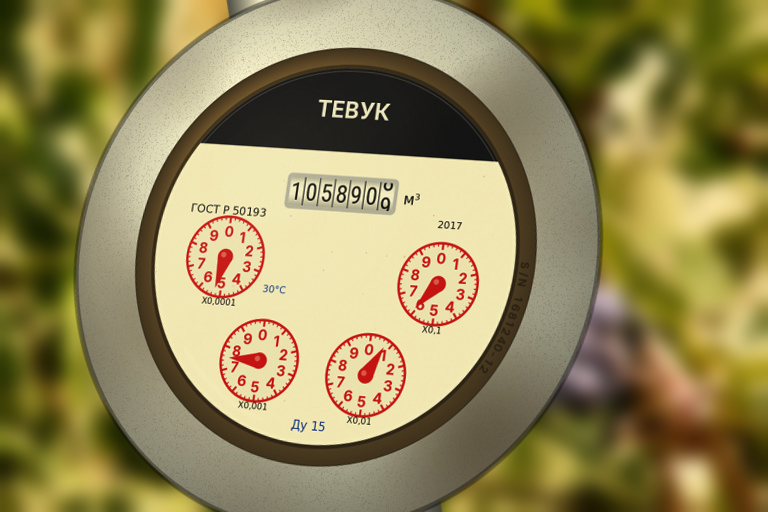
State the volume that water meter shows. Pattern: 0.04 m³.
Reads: 1058908.6075 m³
